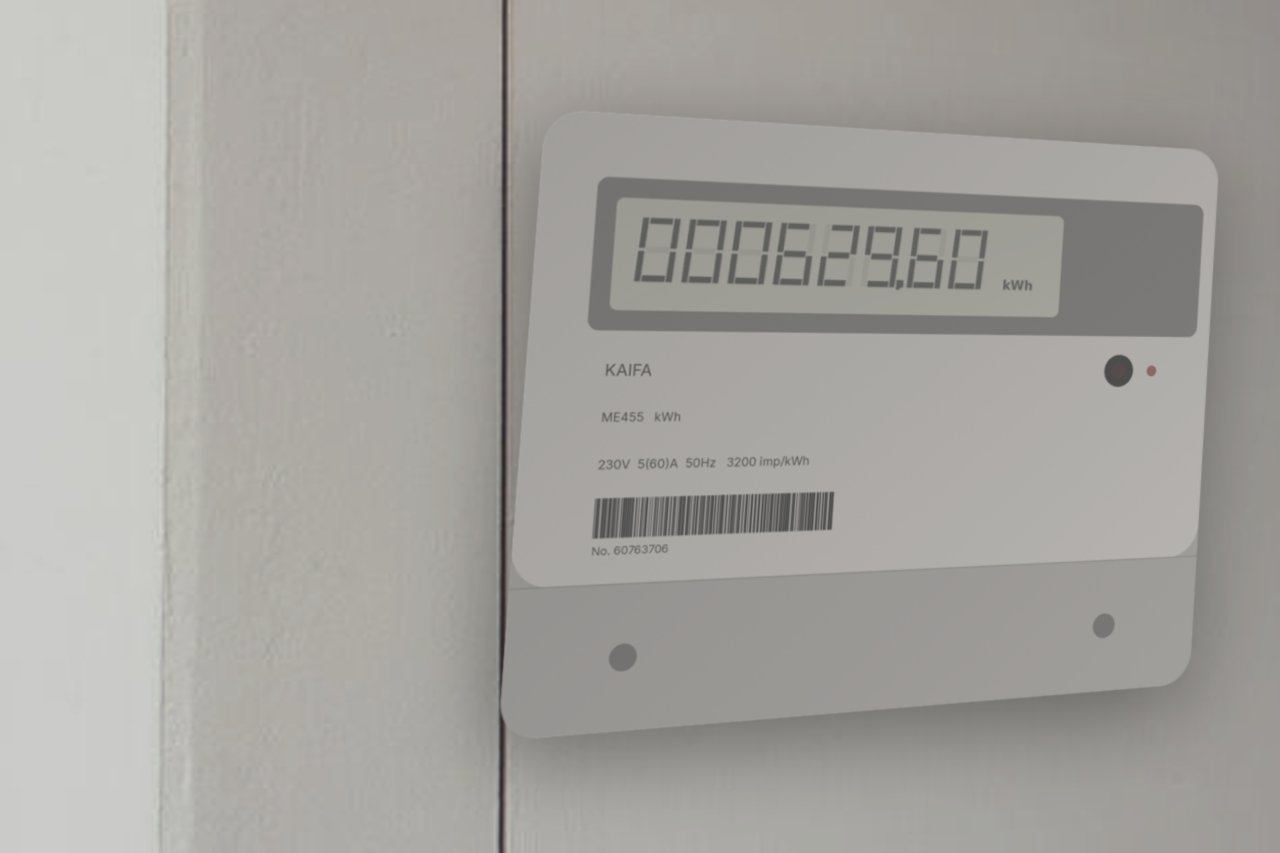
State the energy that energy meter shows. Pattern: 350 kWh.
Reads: 629.60 kWh
